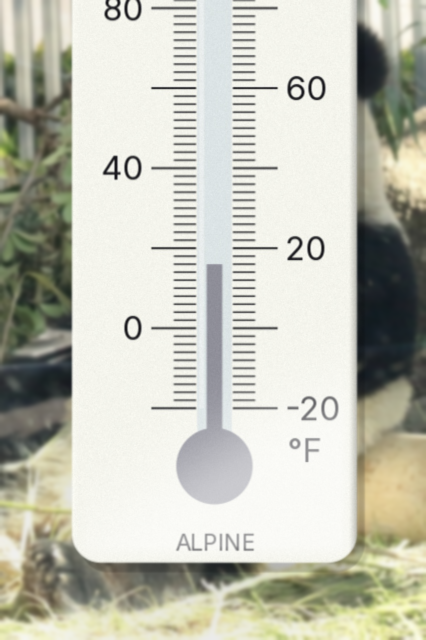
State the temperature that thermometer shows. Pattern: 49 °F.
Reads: 16 °F
